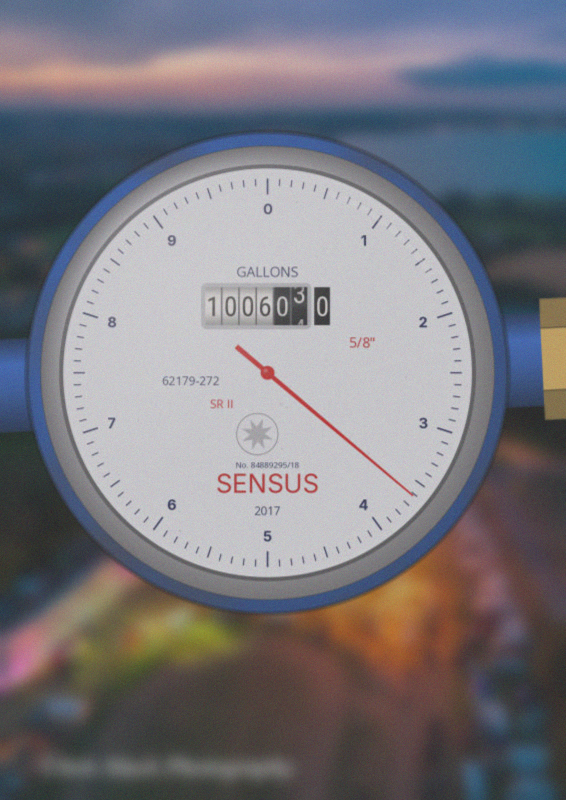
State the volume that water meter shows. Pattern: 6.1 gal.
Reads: 1006033.6 gal
